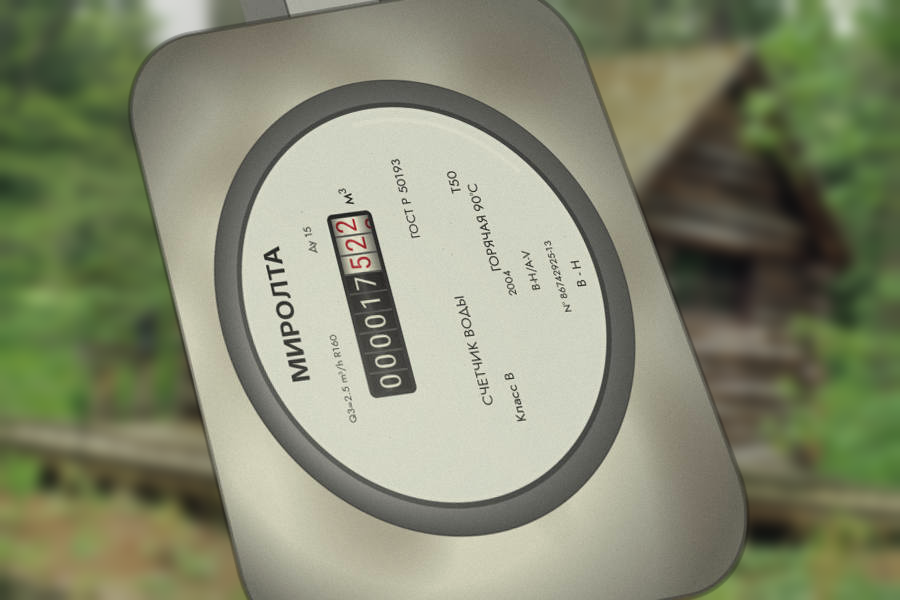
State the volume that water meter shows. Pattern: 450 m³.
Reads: 17.522 m³
